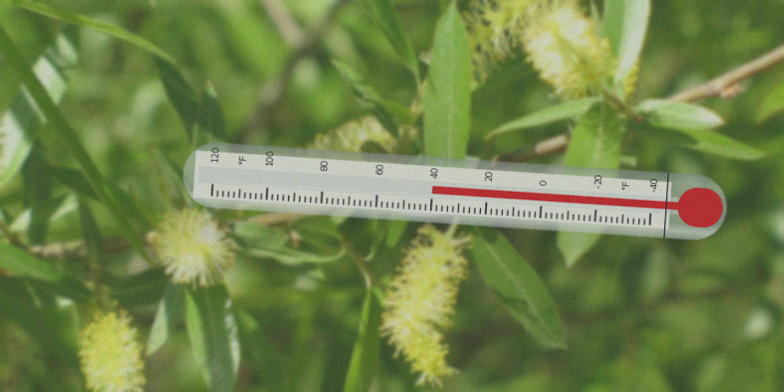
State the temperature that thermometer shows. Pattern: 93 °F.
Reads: 40 °F
